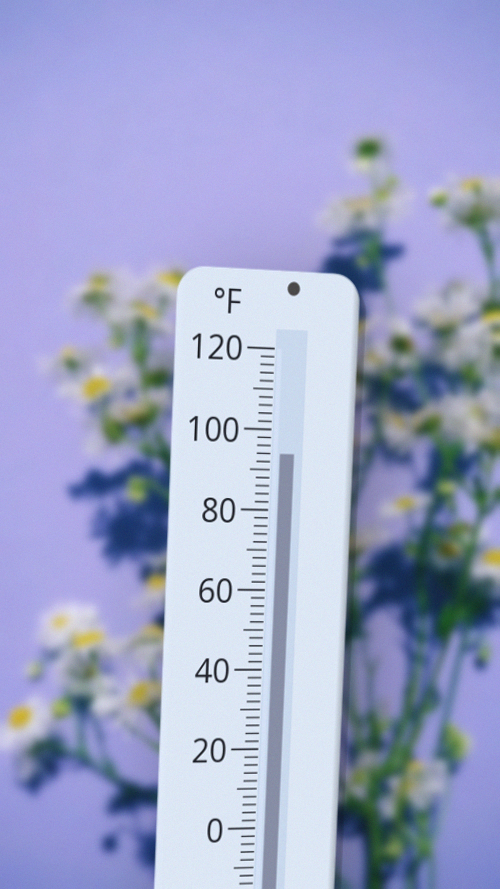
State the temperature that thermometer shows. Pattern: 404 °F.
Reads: 94 °F
